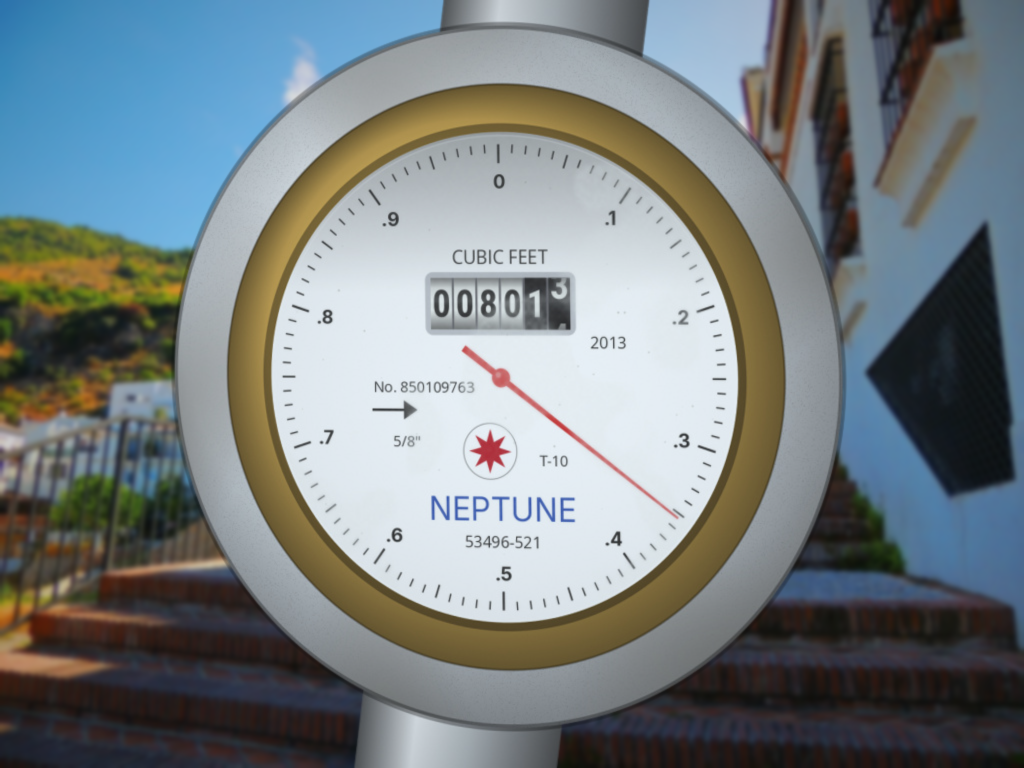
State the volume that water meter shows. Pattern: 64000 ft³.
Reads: 8013.35 ft³
